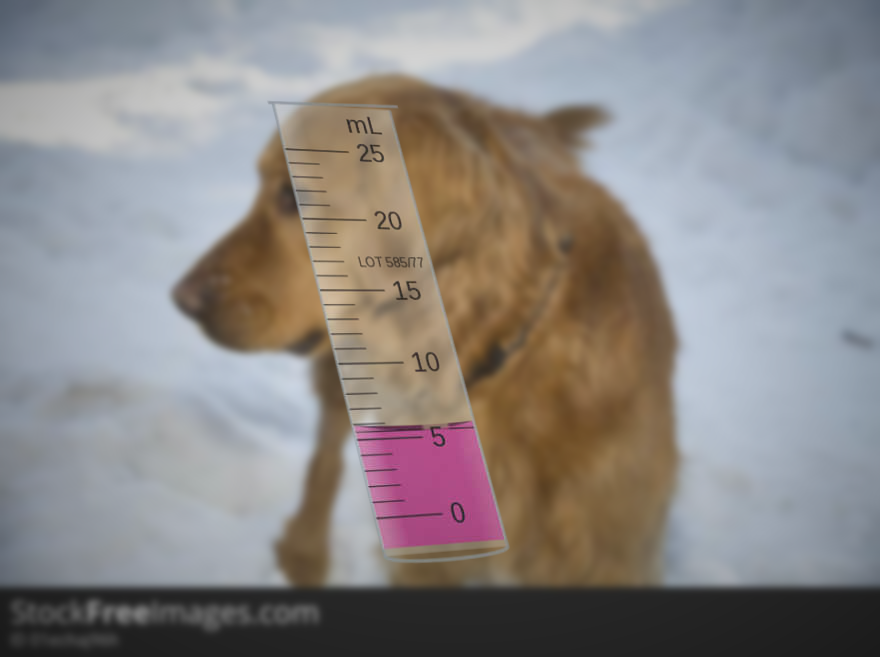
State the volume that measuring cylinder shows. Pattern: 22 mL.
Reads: 5.5 mL
